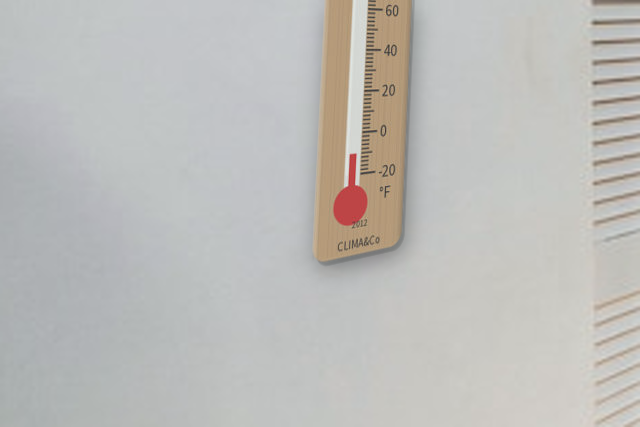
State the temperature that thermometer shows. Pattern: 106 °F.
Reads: -10 °F
